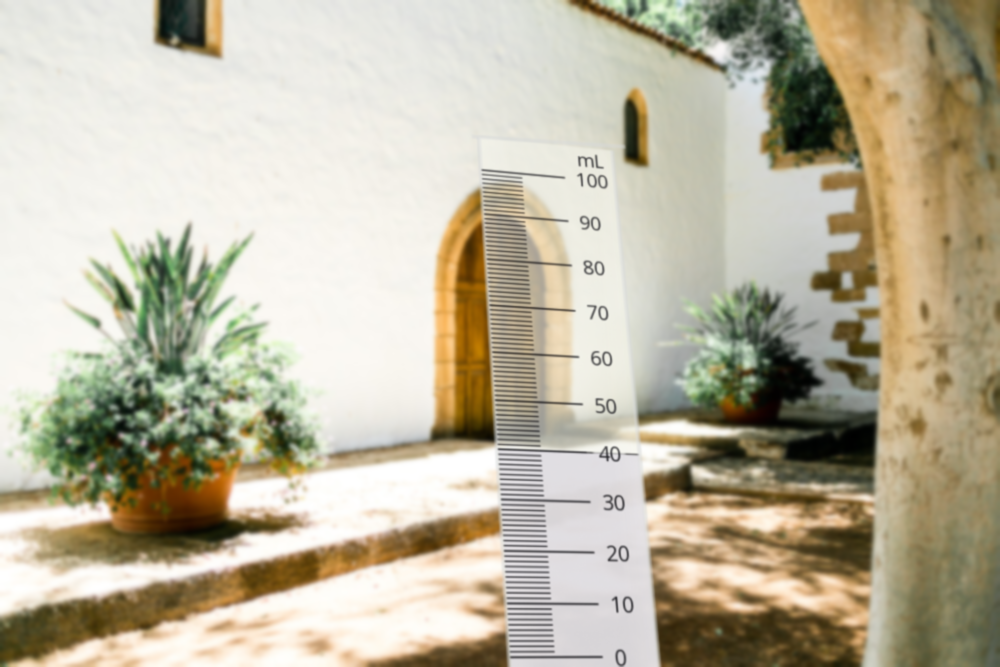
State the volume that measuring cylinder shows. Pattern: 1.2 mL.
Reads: 40 mL
